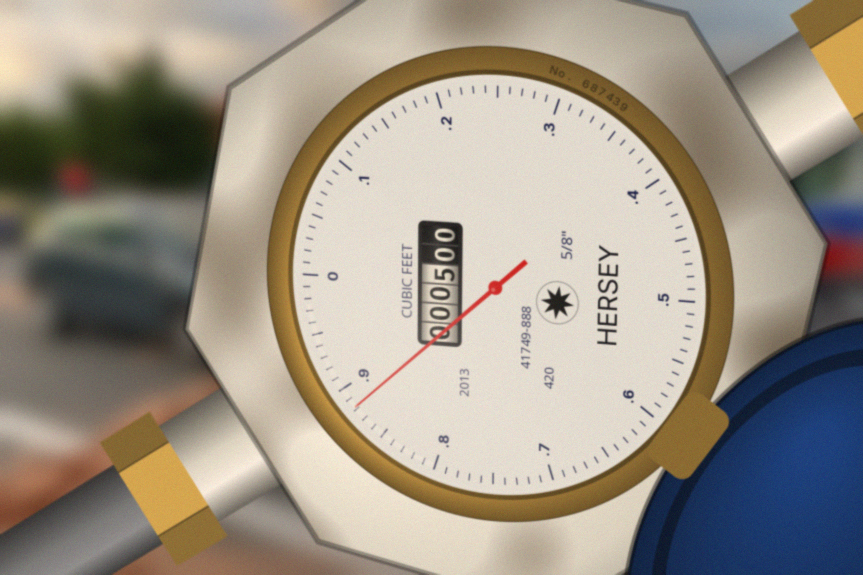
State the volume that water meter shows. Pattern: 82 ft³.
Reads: 499.88 ft³
